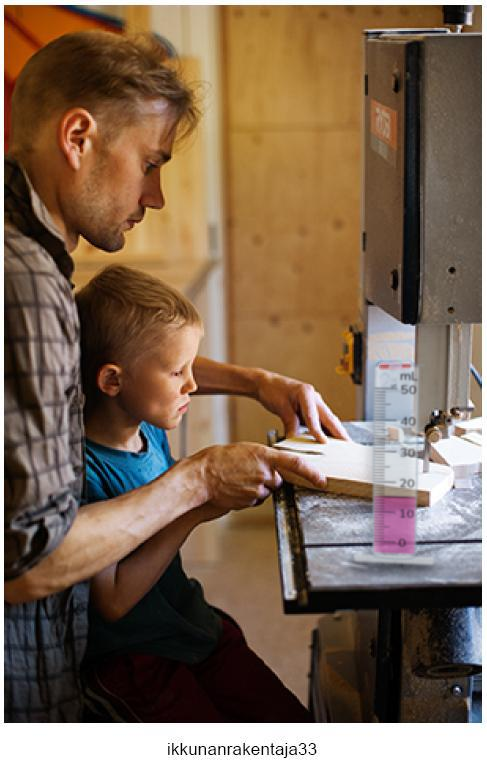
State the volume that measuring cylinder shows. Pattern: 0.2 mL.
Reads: 15 mL
